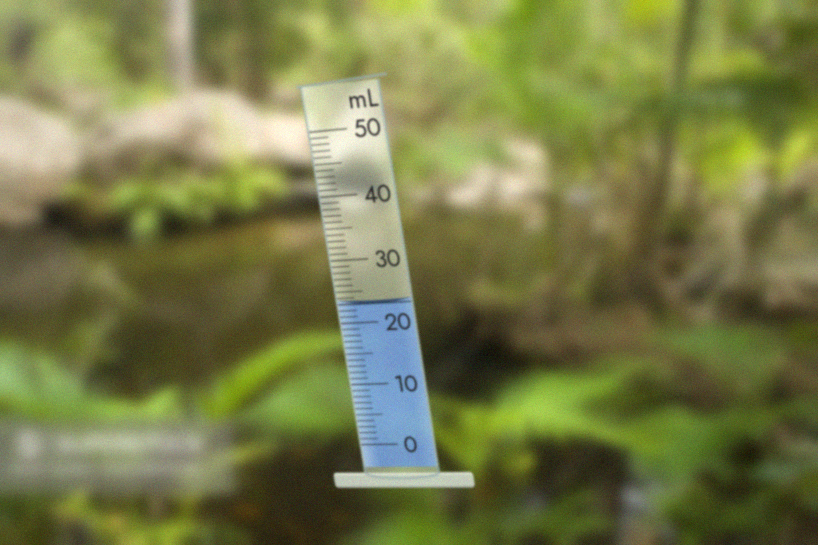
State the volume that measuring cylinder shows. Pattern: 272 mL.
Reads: 23 mL
